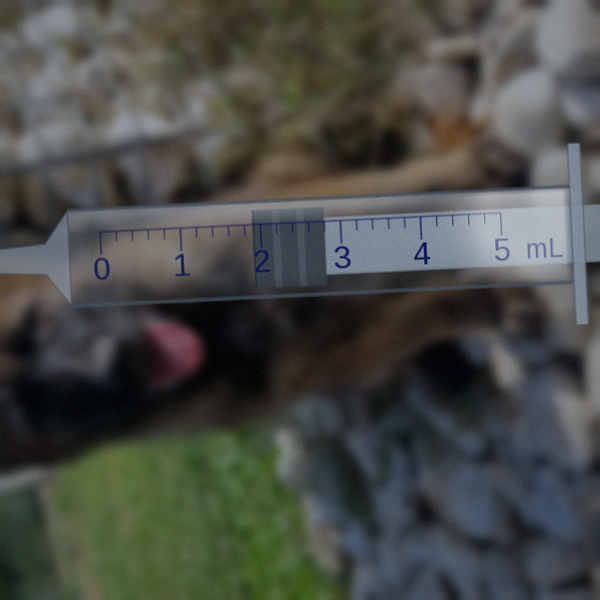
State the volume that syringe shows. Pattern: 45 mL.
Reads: 1.9 mL
